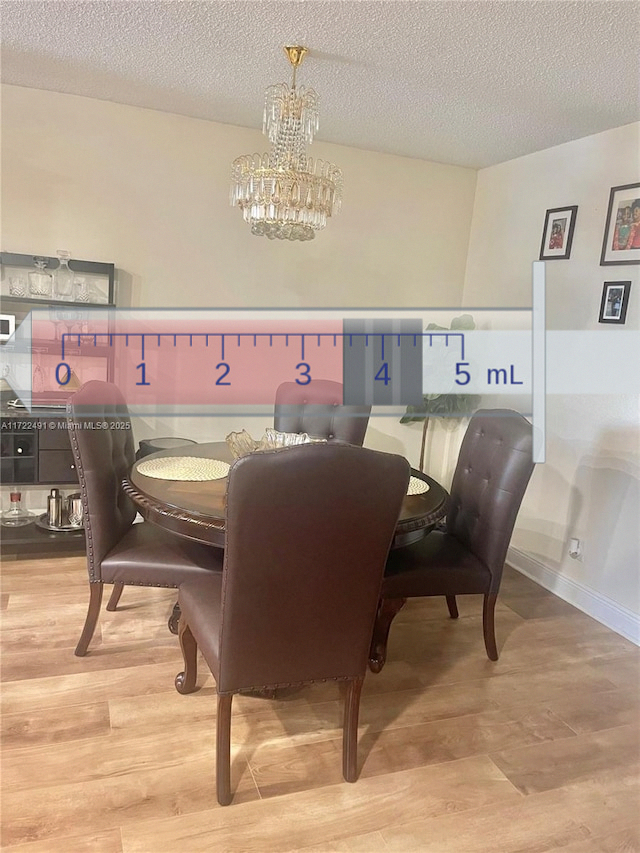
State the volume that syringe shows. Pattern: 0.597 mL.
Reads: 3.5 mL
